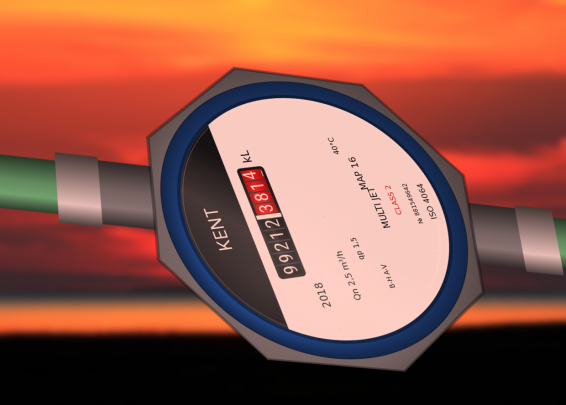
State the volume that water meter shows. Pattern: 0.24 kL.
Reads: 99212.3814 kL
